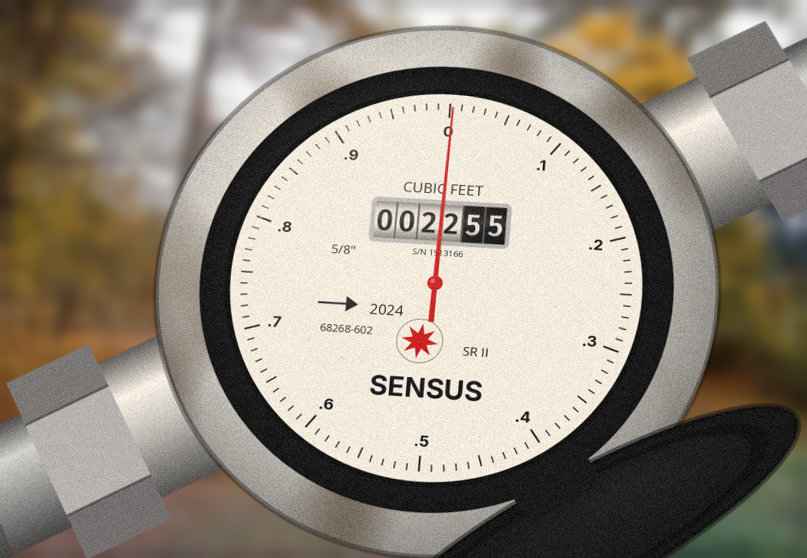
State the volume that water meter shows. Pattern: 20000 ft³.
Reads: 2255.00 ft³
